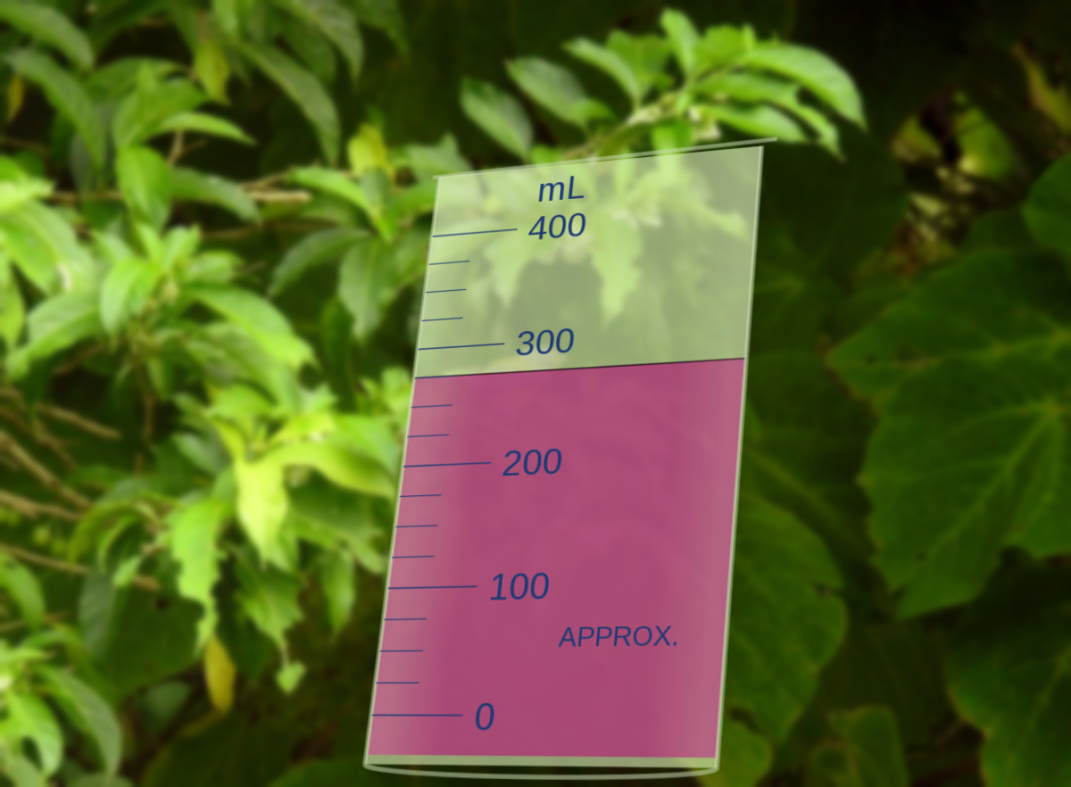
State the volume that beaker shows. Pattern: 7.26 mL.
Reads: 275 mL
